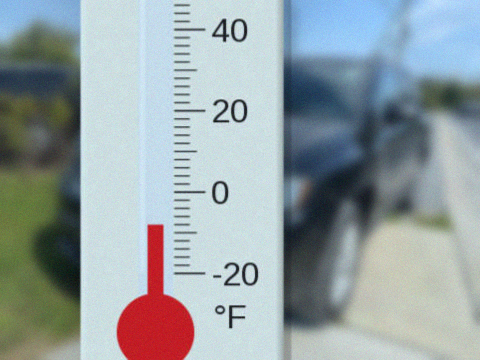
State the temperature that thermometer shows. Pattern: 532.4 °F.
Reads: -8 °F
